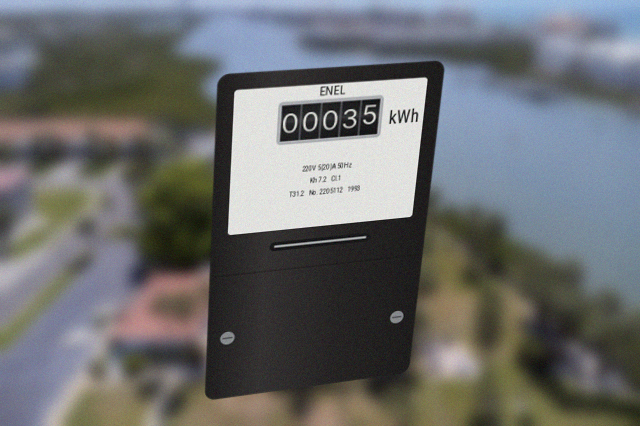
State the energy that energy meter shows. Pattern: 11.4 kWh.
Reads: 35 kWh
